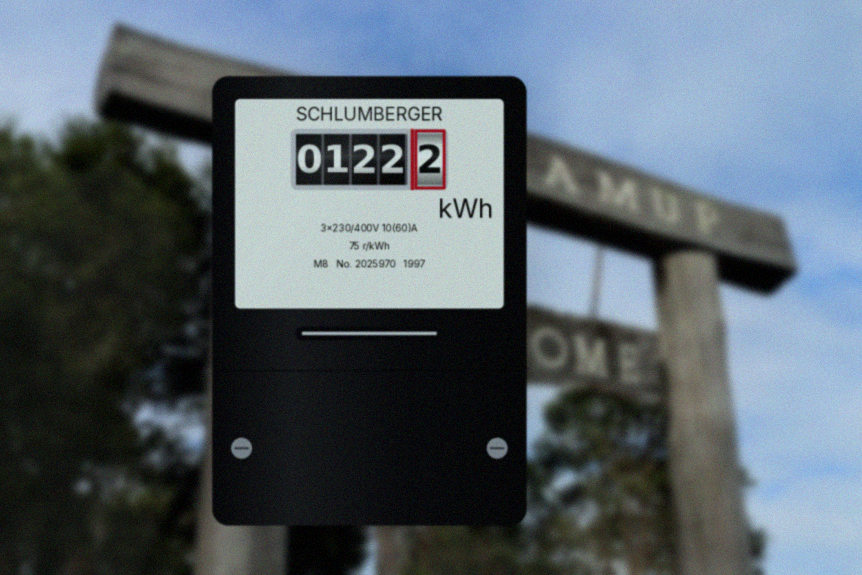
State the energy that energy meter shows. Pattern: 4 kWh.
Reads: 122.2 kWh
